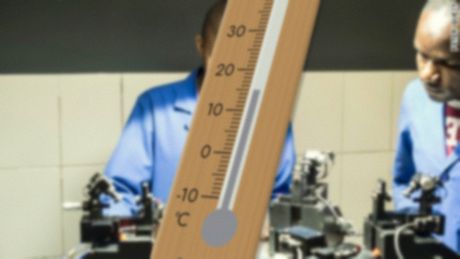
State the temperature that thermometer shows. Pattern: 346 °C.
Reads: 15 °C
